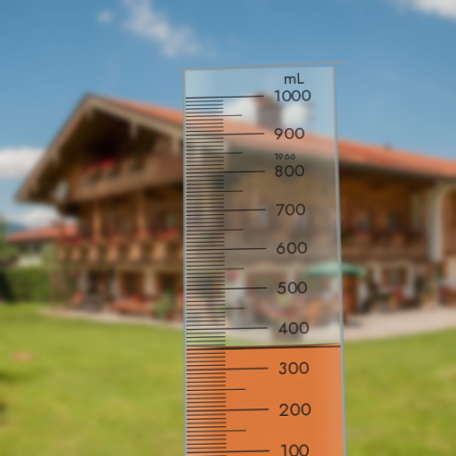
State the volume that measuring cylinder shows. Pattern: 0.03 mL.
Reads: 350 mL
